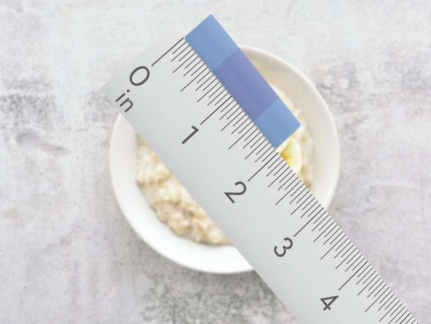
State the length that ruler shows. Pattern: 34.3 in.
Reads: 1.9375 in
